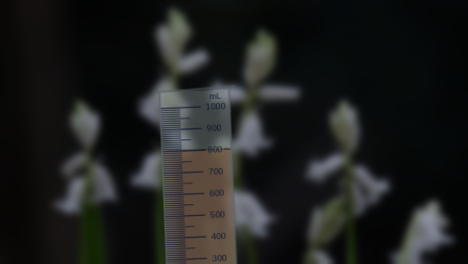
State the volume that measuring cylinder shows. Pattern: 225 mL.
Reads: 800 mL
